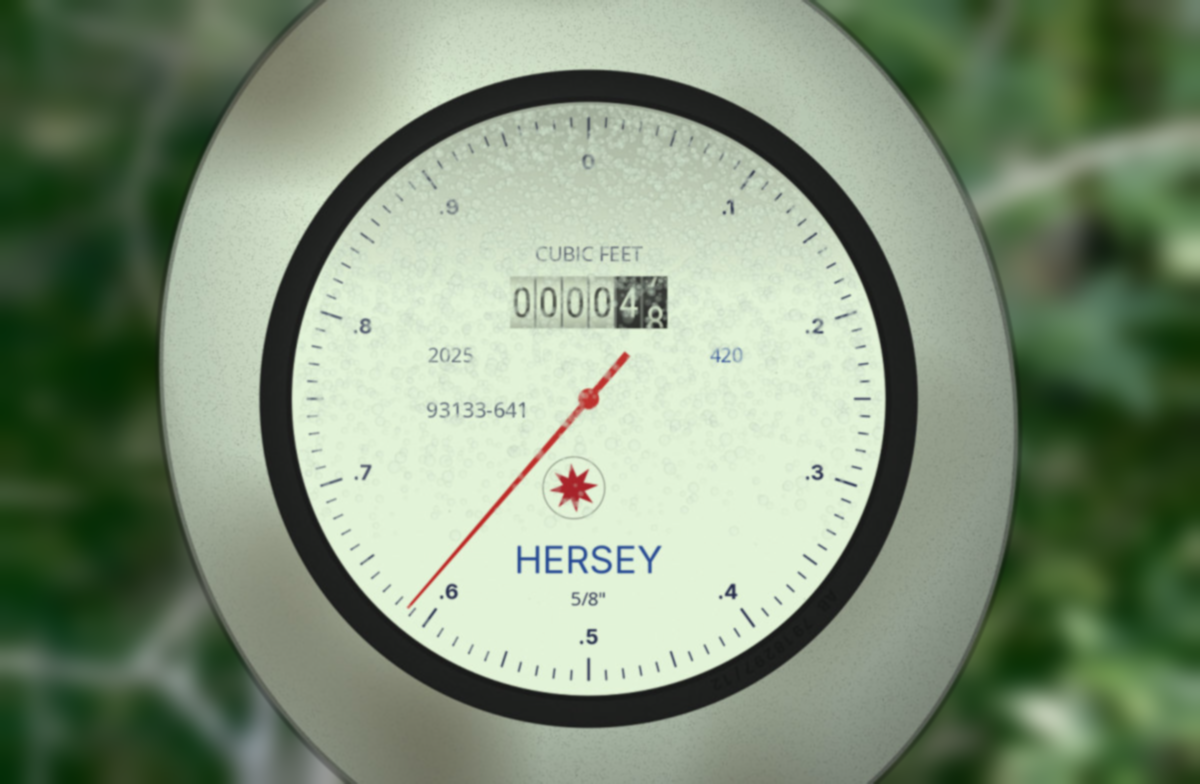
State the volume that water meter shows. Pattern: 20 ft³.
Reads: 47.61 ft³
